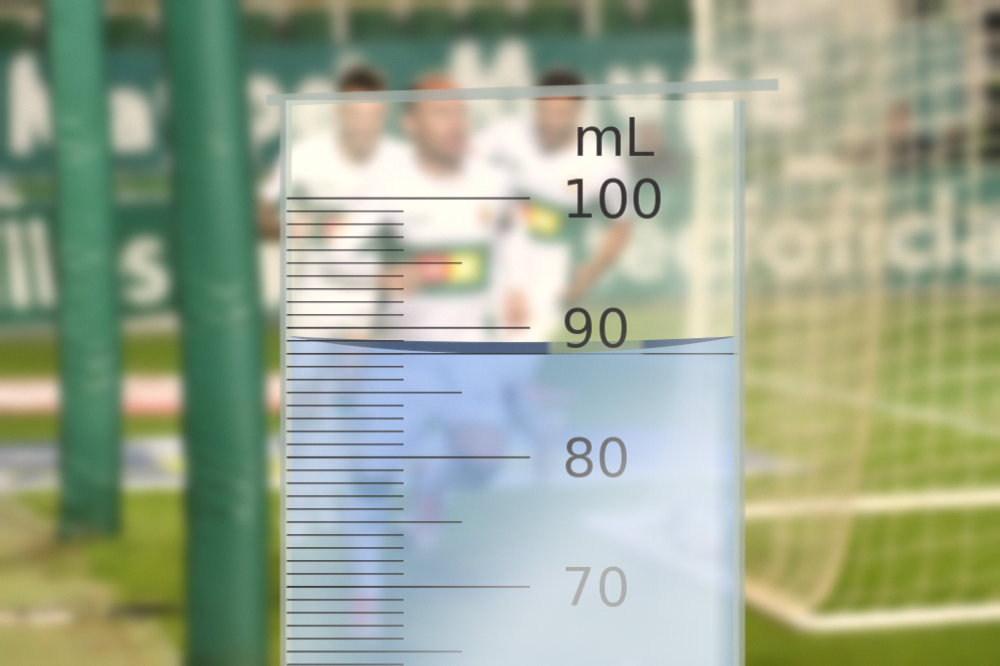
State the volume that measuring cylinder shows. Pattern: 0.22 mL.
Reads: 88 mL
